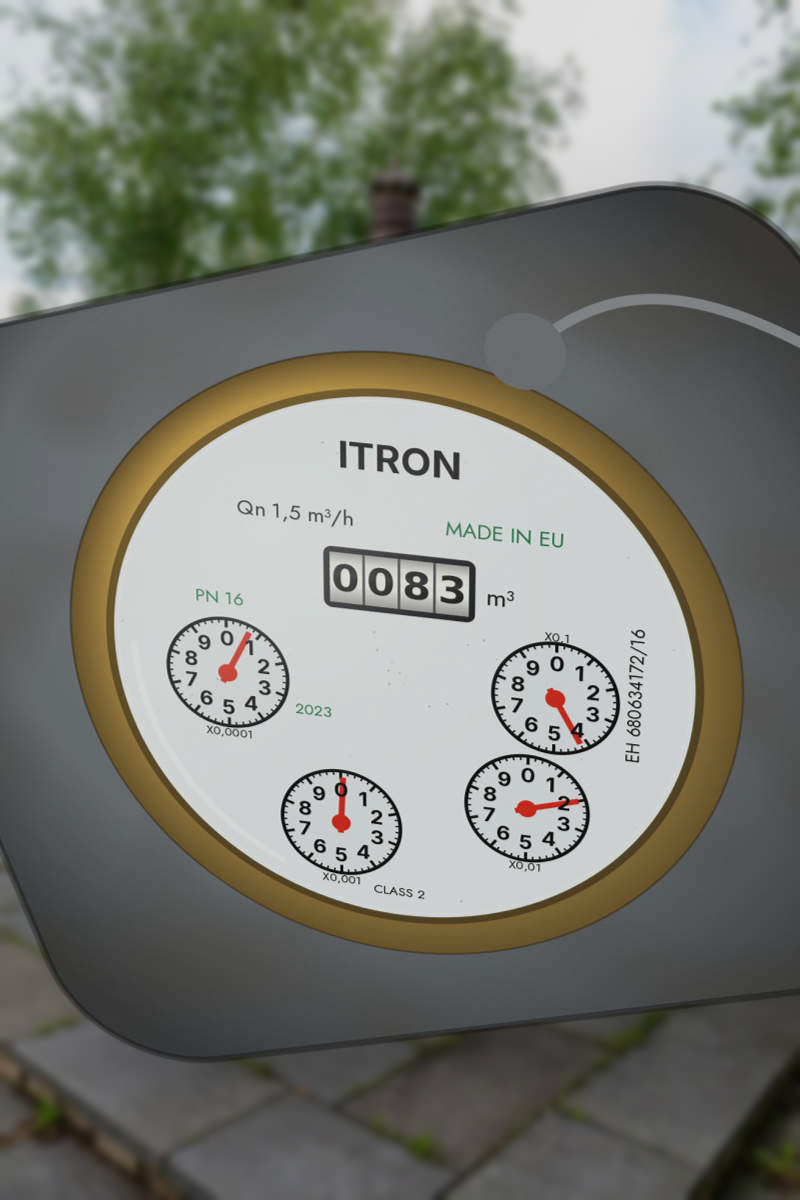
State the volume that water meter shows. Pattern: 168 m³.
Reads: 83.4200 m³
